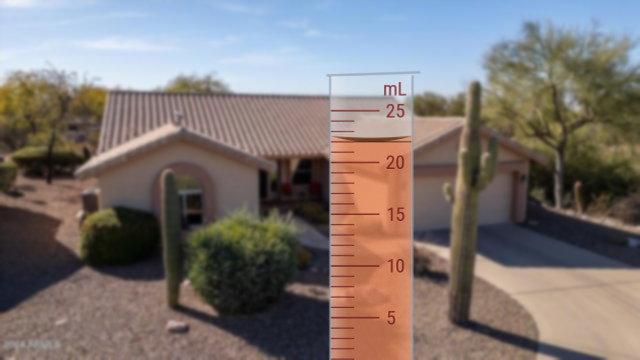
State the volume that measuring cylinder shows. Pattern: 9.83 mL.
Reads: 22 mL
